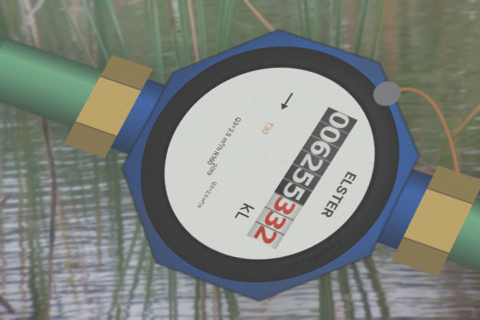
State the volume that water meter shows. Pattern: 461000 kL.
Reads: 6255.332 kL
